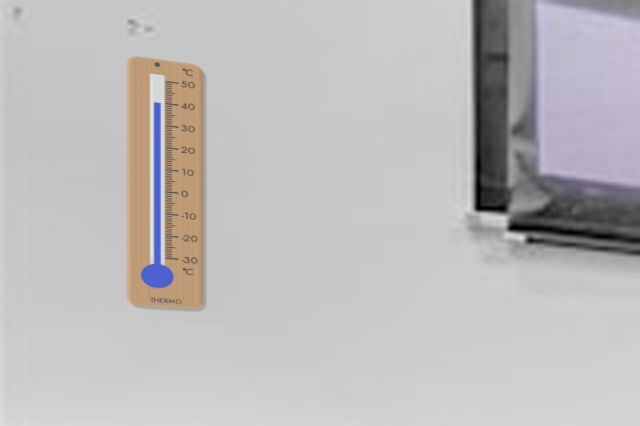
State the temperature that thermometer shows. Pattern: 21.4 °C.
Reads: 40 °C
